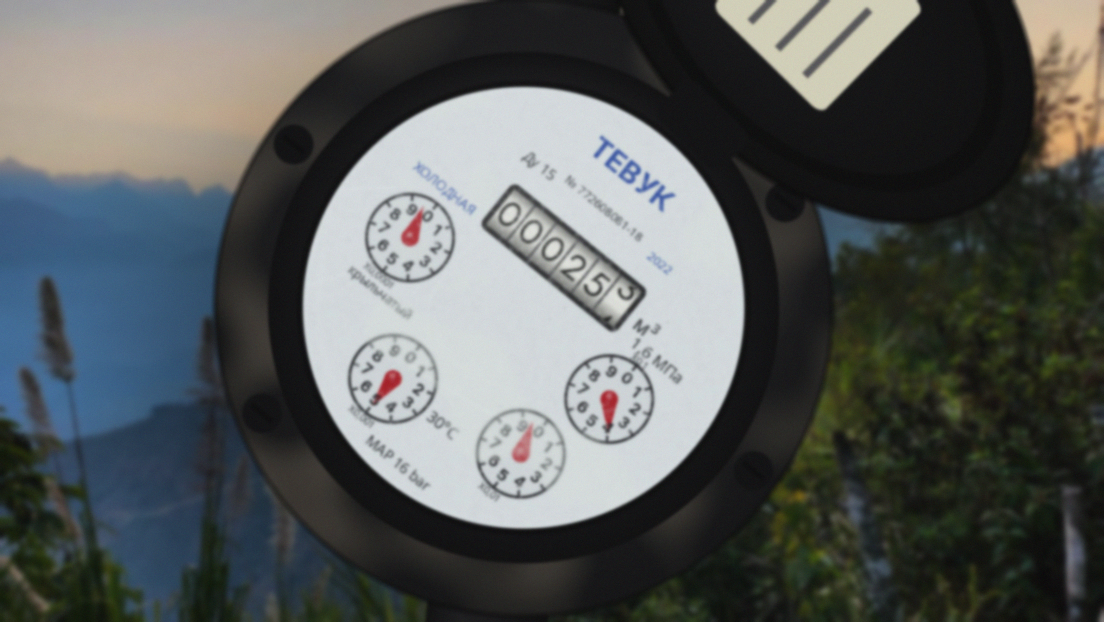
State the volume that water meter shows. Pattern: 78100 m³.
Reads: 253.3949 m³
